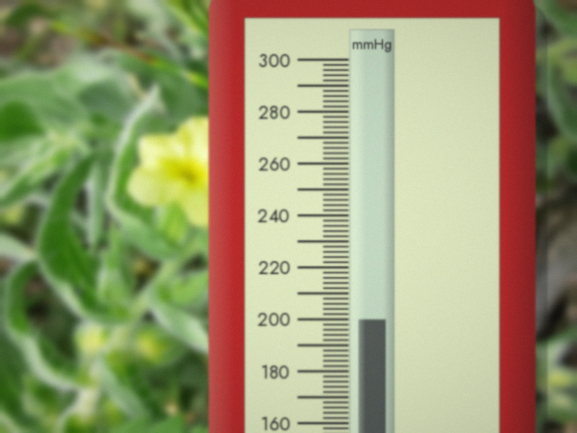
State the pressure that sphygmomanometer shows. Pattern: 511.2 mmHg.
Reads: 200 mmHg
